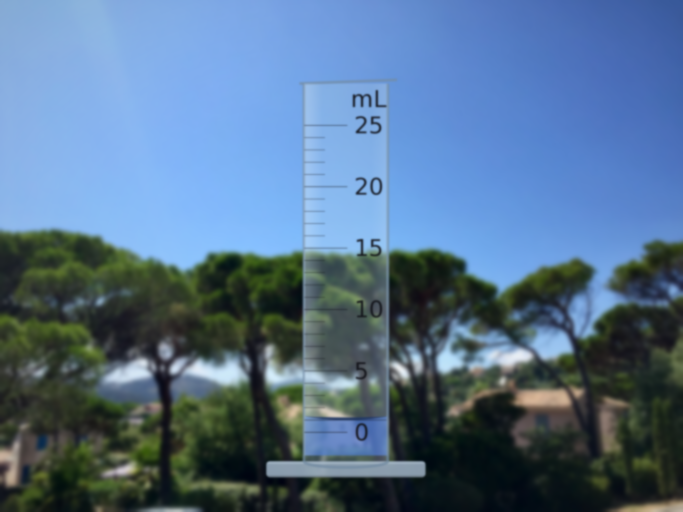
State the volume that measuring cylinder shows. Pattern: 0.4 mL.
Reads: 1 mL
